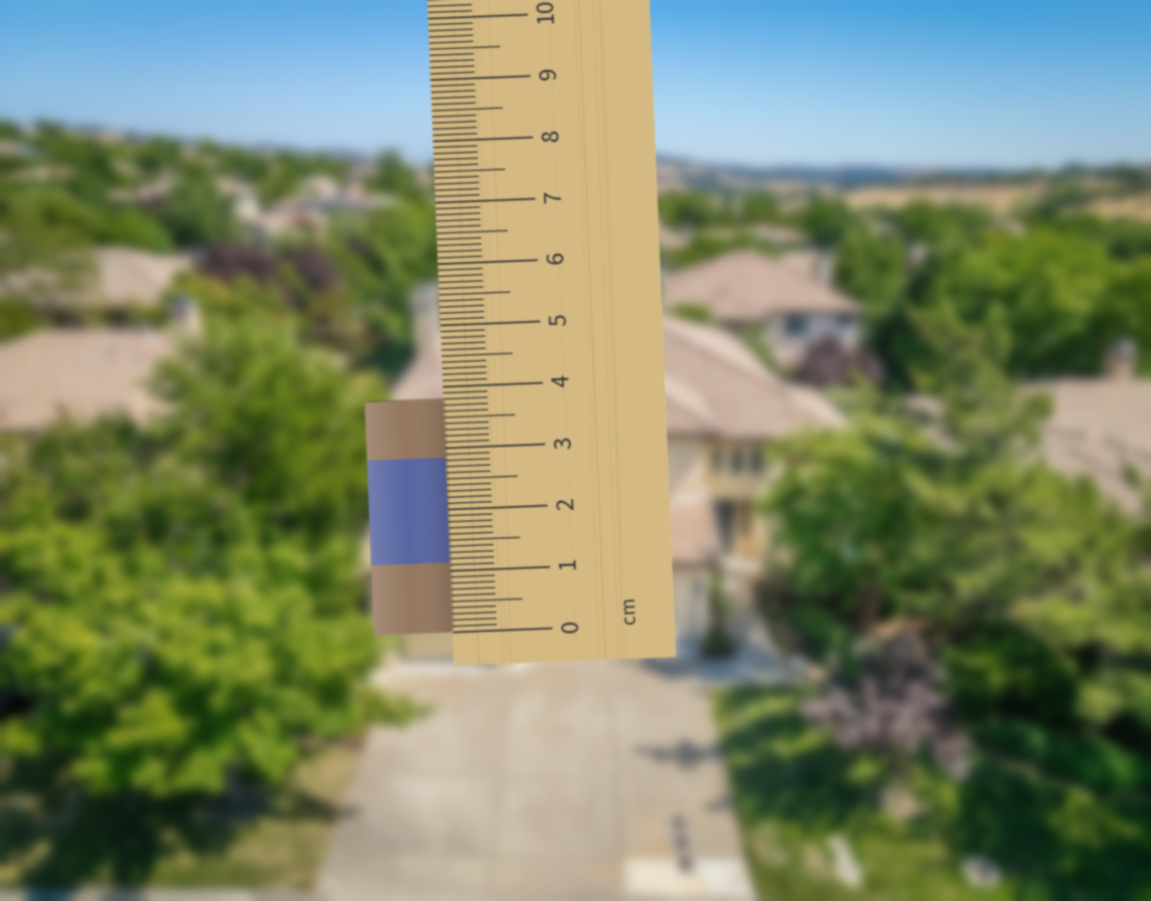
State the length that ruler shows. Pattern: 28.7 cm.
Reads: 3.8 cm
